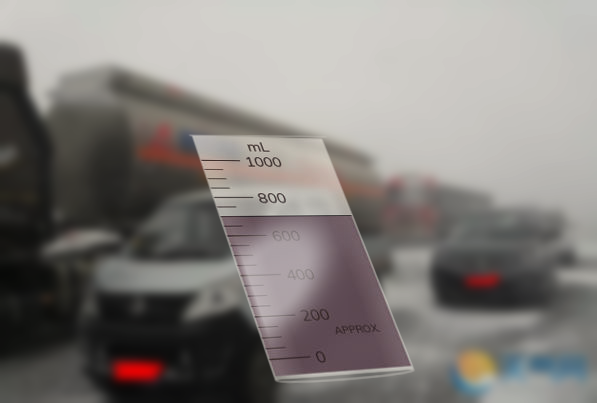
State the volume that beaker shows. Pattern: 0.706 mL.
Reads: 700 mL
